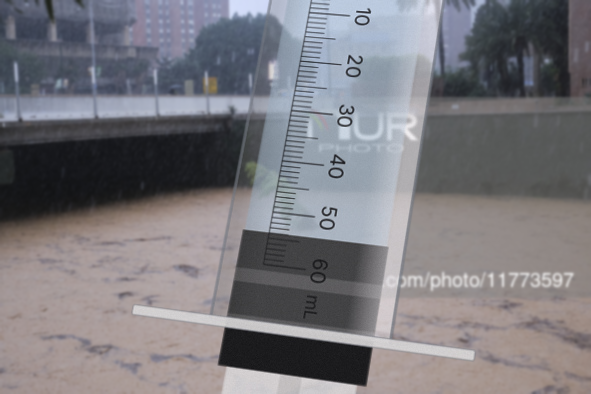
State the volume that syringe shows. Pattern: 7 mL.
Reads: 54 mL
